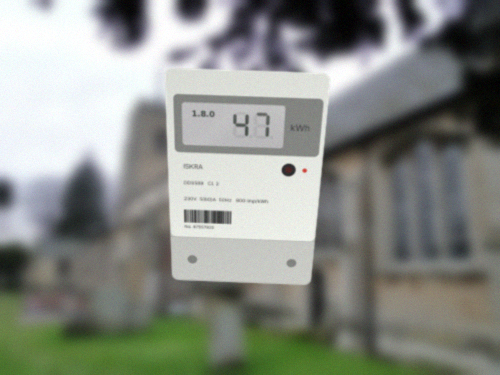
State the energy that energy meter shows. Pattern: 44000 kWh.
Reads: 47 kWh
